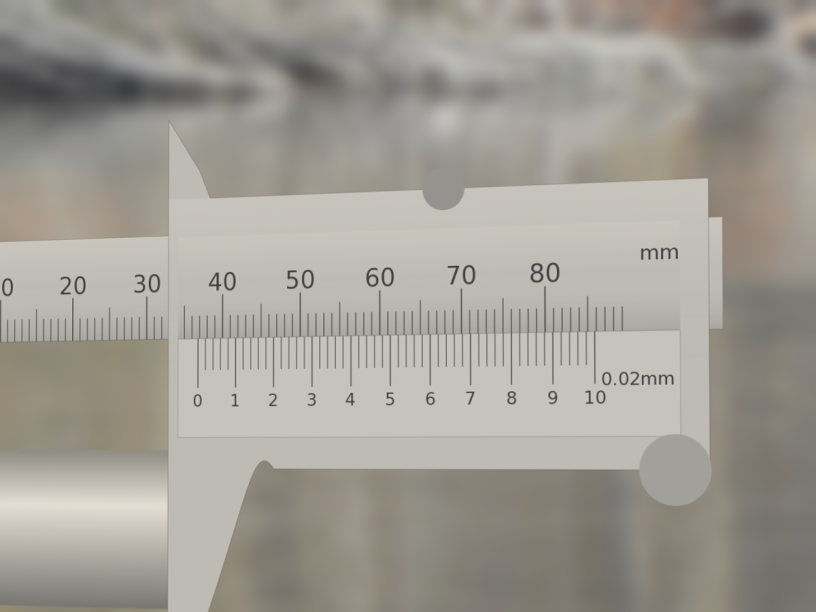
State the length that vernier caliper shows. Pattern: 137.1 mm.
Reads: 36.8 mm
